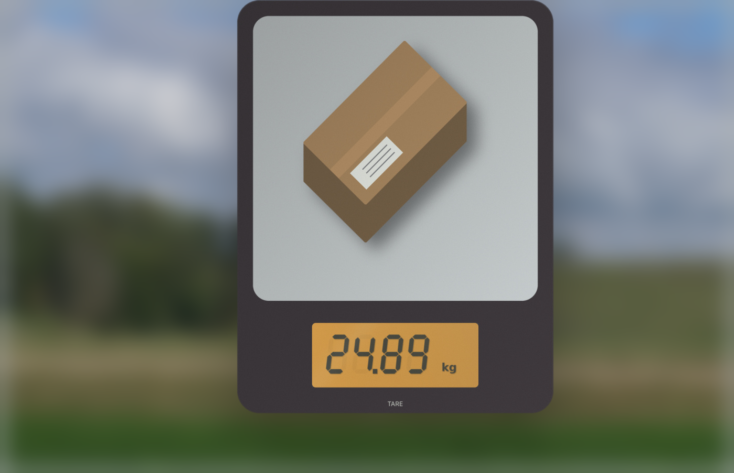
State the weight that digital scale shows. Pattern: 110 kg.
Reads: 24.89 kg
